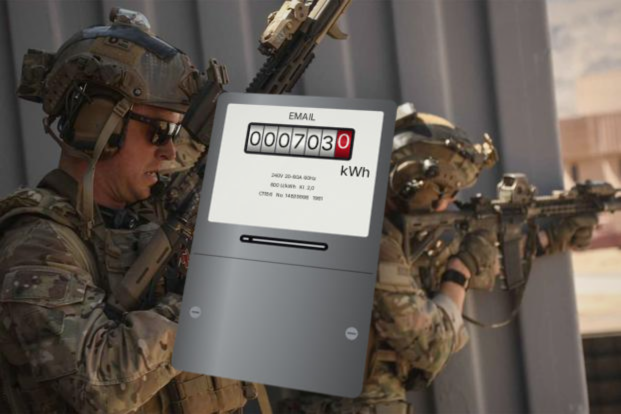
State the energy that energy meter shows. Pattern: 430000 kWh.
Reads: 703.0 kWh
